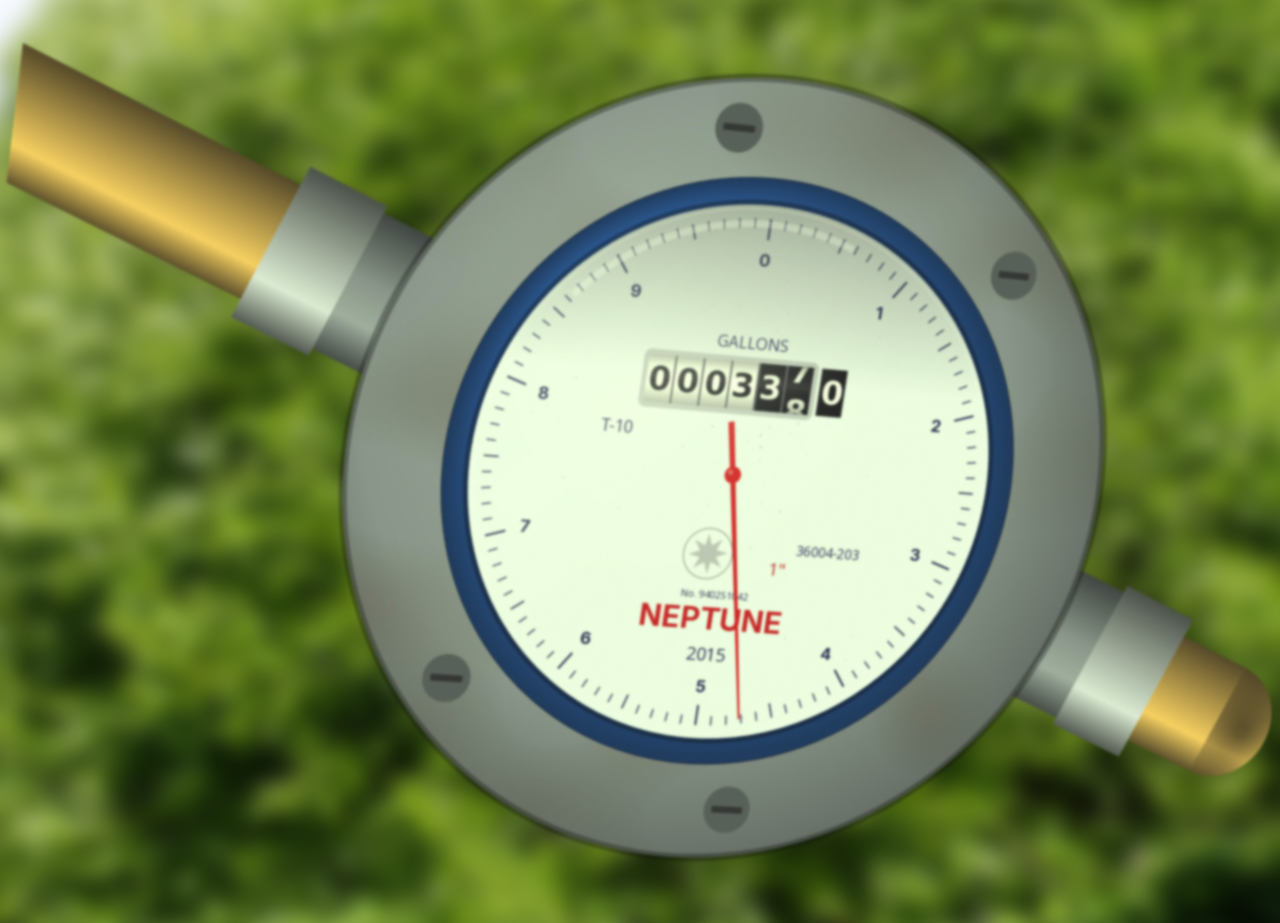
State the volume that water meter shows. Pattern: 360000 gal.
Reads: 3374.7 gal
